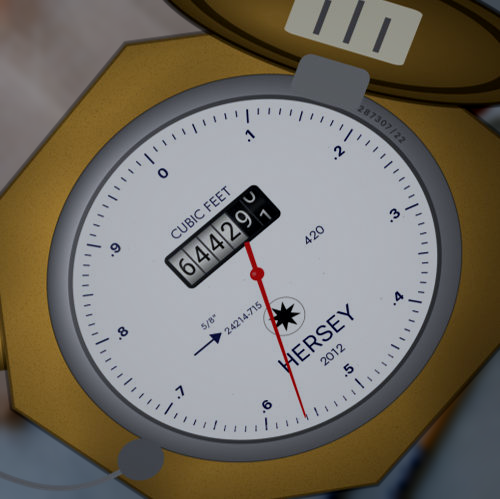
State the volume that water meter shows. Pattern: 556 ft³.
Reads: 644290.56 ft³
